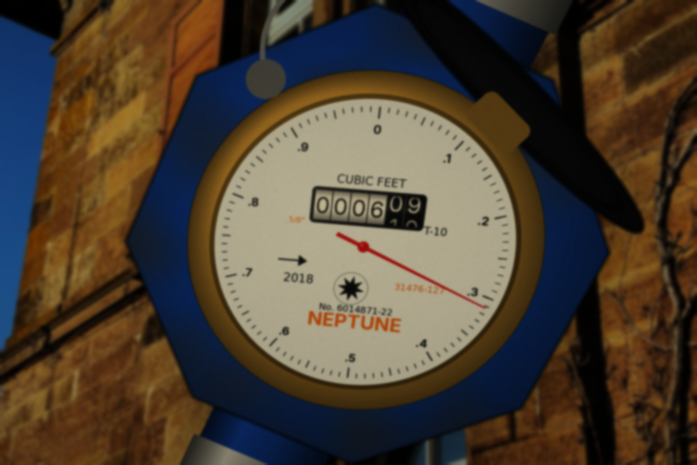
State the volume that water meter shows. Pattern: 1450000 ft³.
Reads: 609.31 ft³
